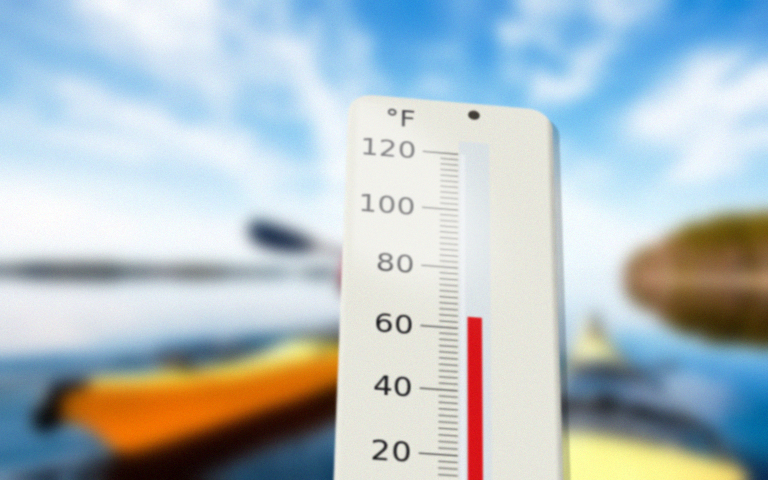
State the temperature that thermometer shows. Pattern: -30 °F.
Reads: 64 °F
